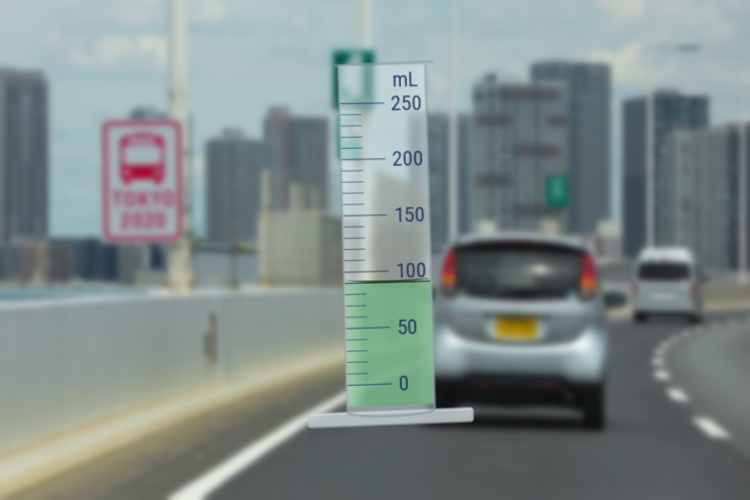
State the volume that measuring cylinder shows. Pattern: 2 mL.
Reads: 90 mL
